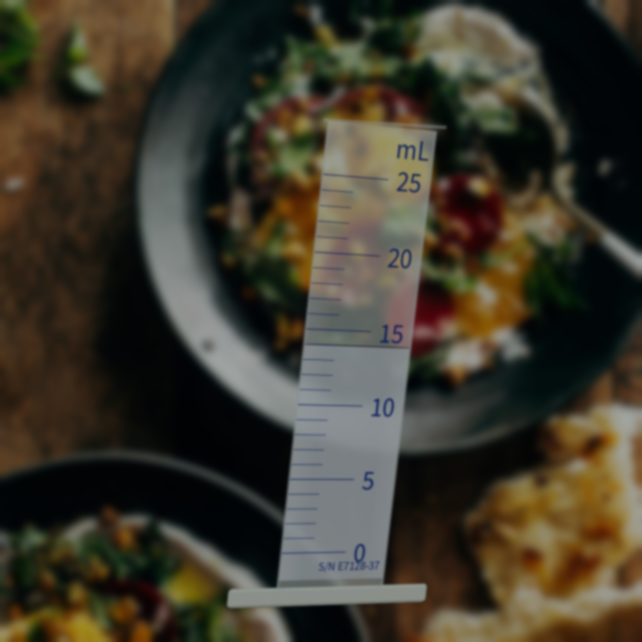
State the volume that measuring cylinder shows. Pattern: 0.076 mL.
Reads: 14 mL
